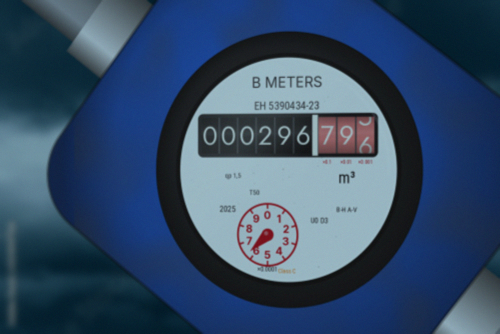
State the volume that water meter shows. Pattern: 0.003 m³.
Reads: 296.7956 m³
